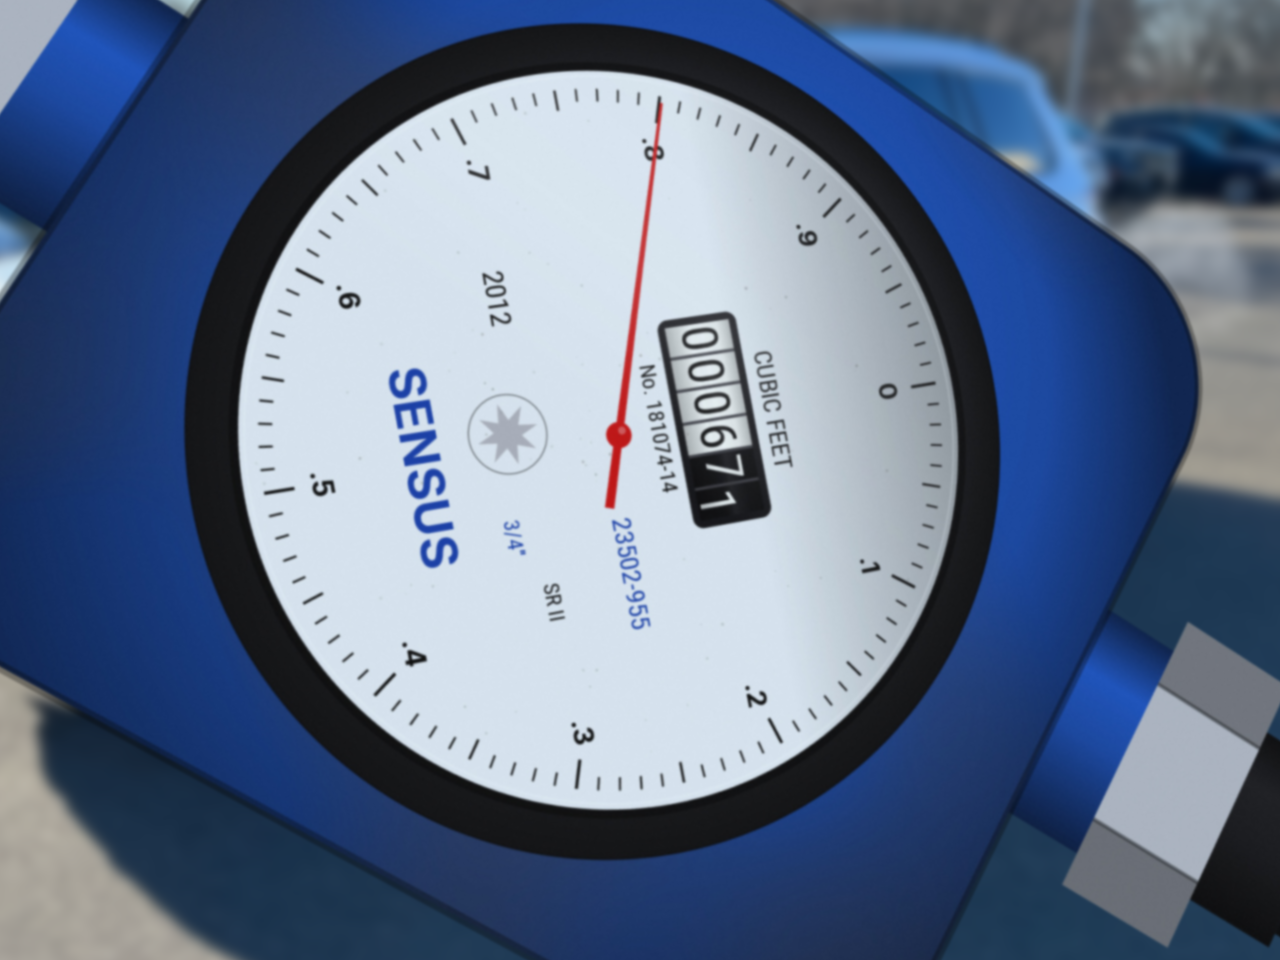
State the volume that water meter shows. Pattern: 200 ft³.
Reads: 670.80 ft³
